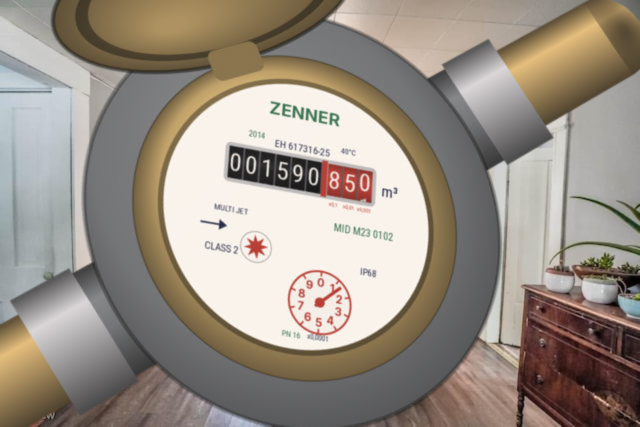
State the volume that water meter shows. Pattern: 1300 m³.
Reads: 1590.8501 m³
